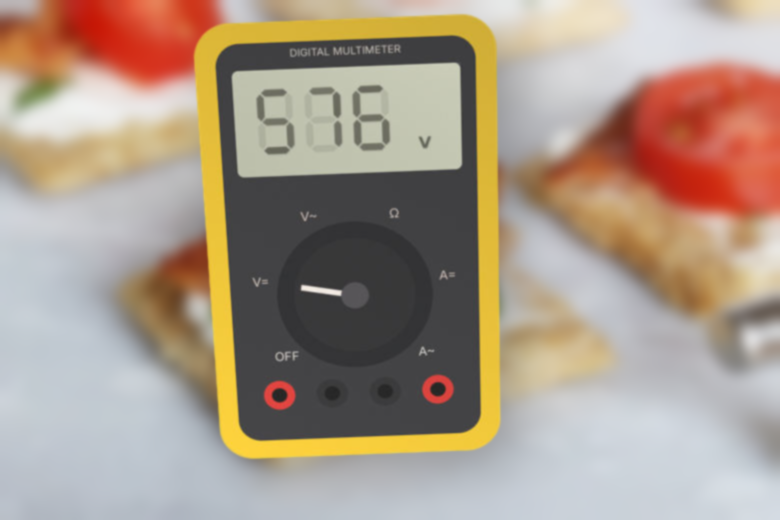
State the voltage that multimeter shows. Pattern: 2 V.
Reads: 576 V
